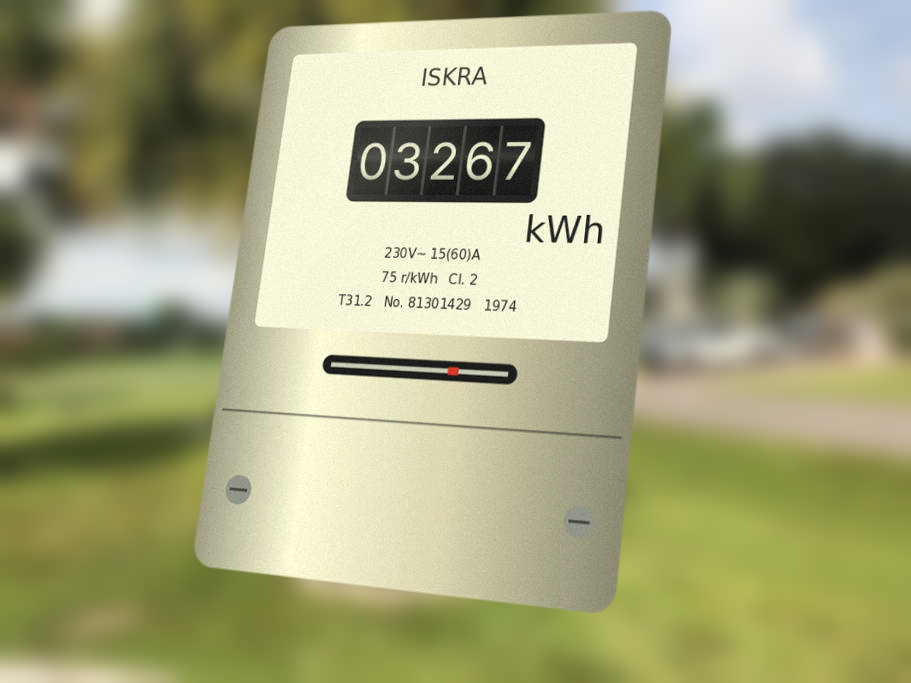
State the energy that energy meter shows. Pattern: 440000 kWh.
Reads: 3267 kWh
